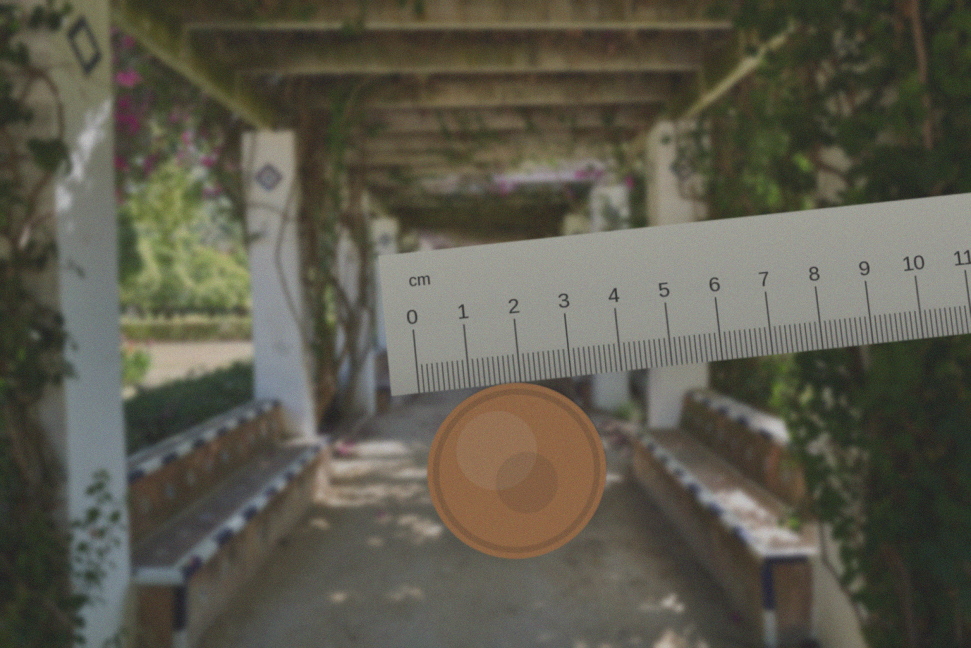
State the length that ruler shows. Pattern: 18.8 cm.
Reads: 3.5 cm
